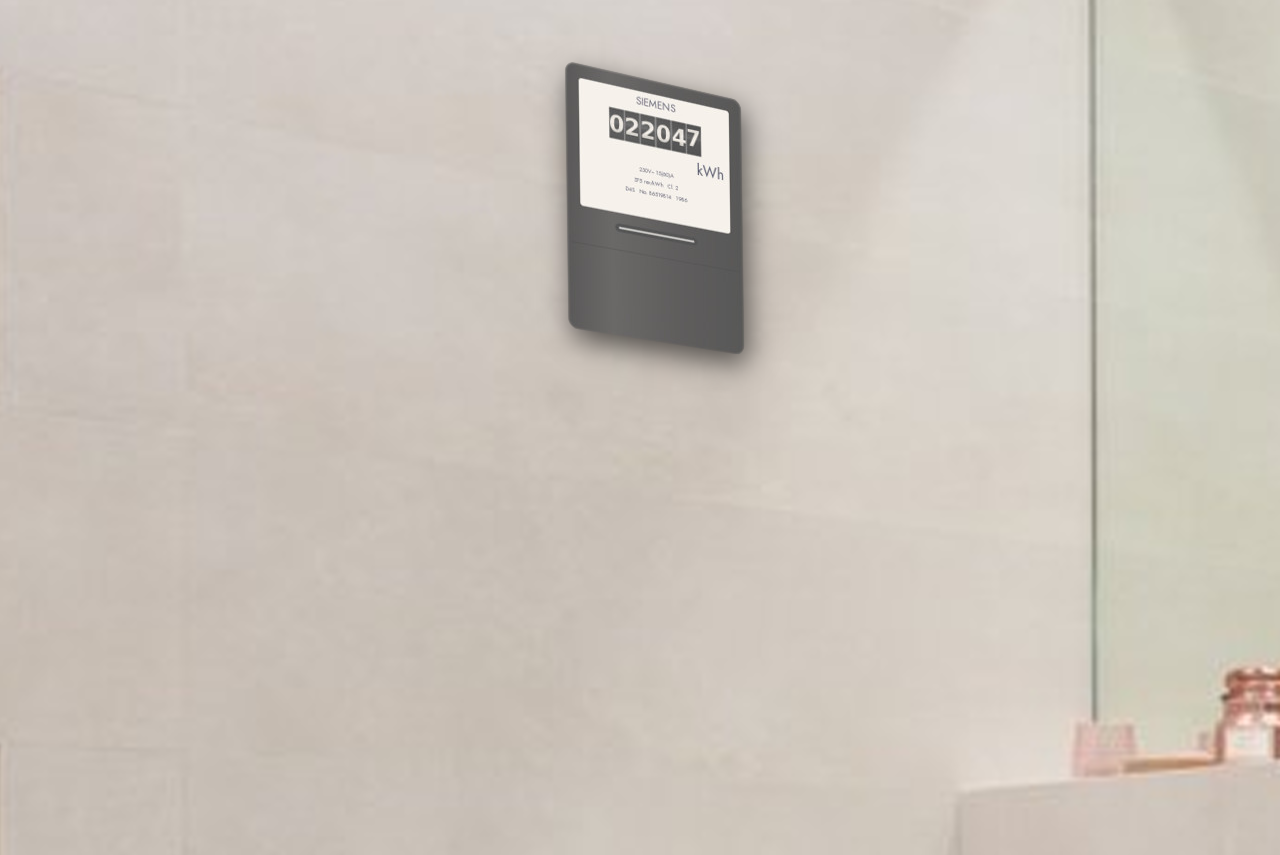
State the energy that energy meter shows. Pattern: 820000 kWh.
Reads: 22047 kWh
